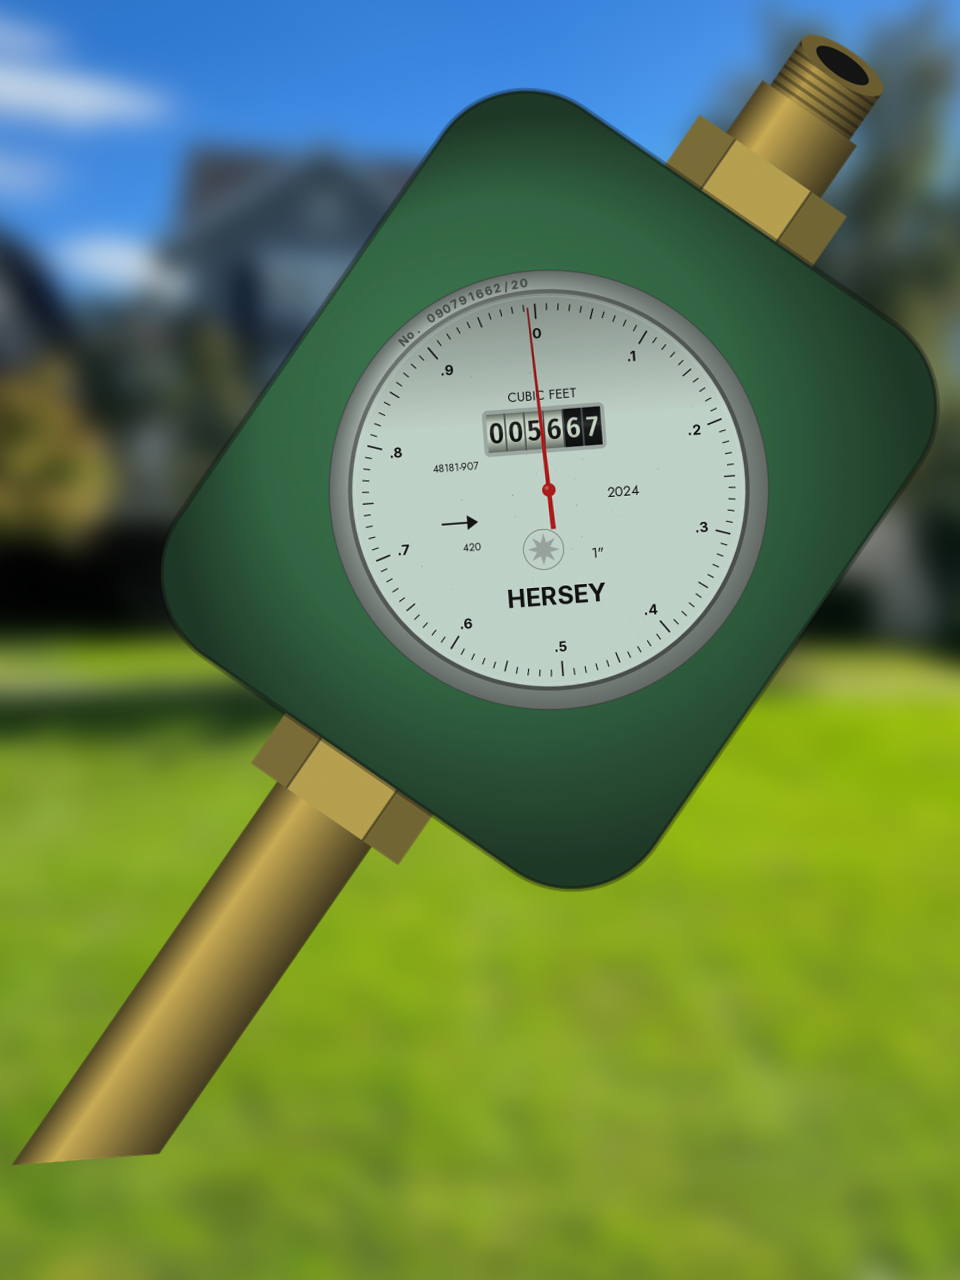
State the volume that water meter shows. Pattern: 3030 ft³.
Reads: 5666.99 ft³
